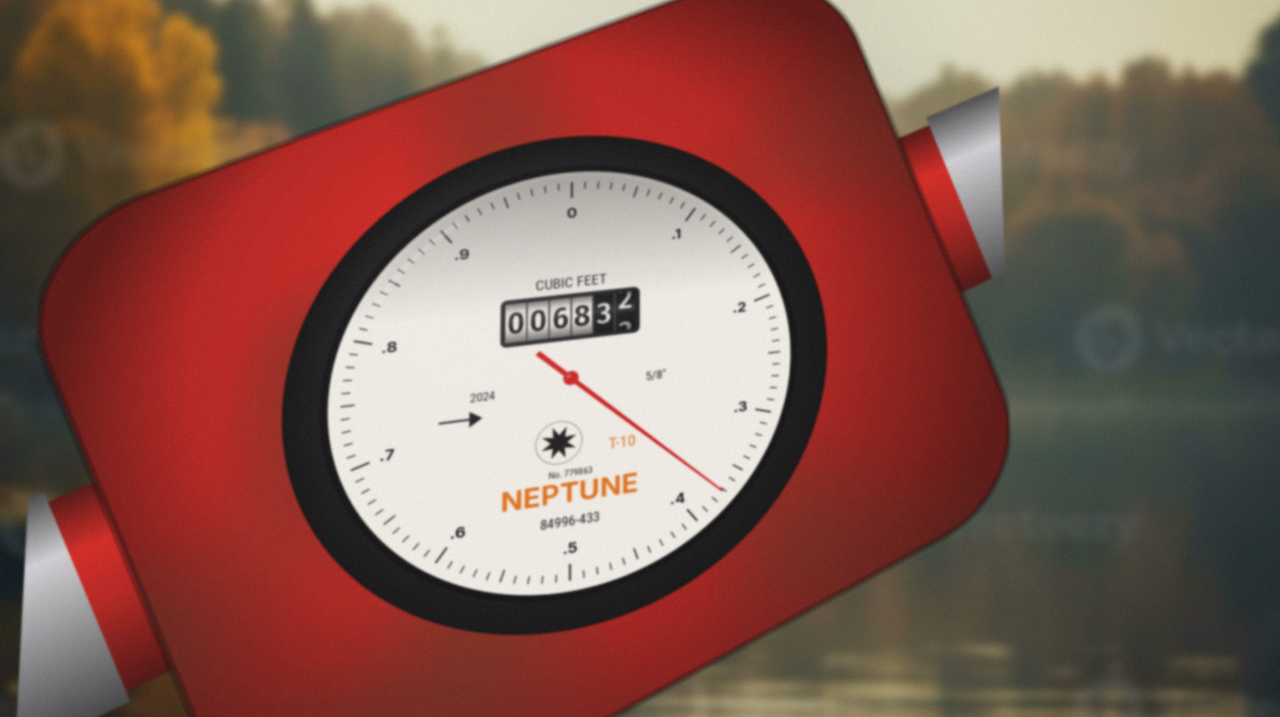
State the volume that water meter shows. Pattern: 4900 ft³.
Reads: 6832.37 ft³
